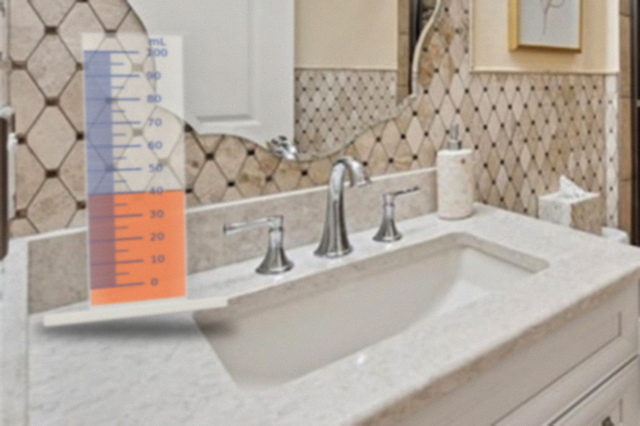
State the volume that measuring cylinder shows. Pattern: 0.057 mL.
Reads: 40 mL
